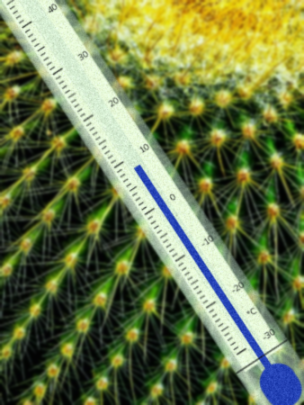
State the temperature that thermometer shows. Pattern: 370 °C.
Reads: 8 °C
